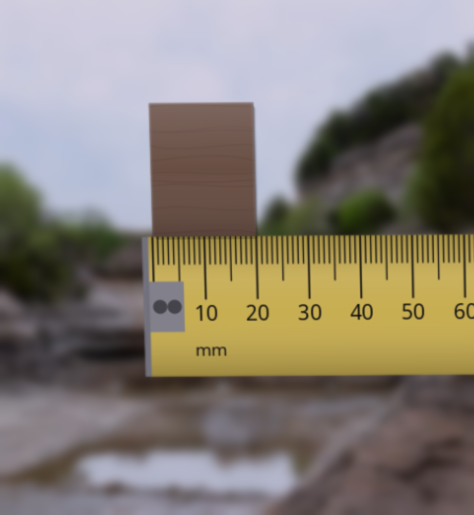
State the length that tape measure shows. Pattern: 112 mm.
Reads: 20 mm
